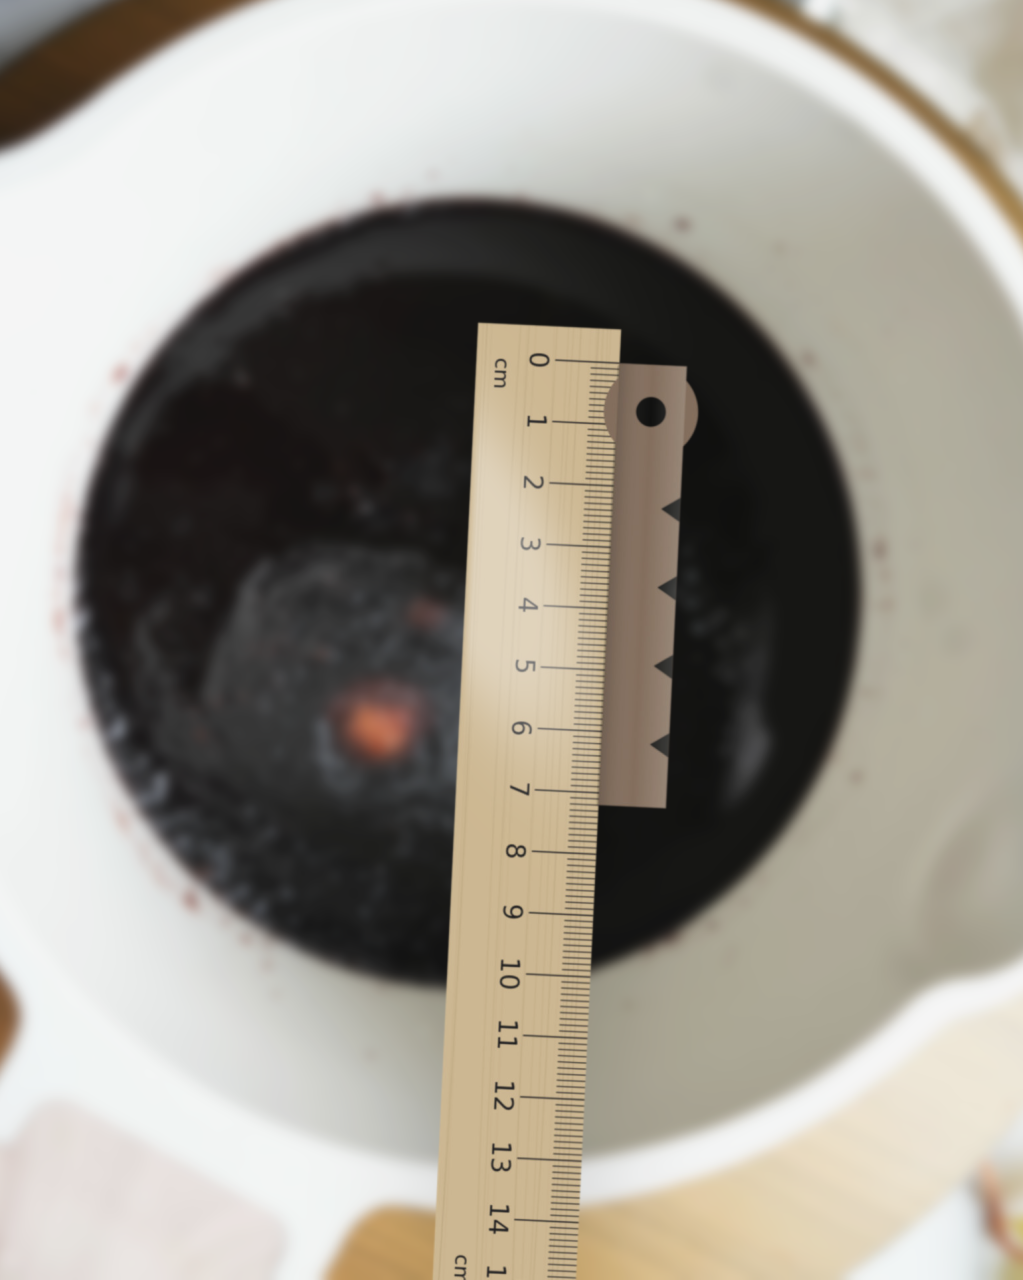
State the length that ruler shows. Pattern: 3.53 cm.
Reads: 7.2 cm
